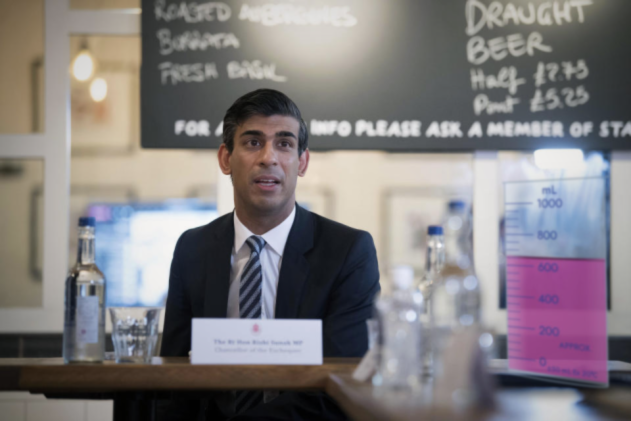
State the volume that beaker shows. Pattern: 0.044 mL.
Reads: 650 mL
